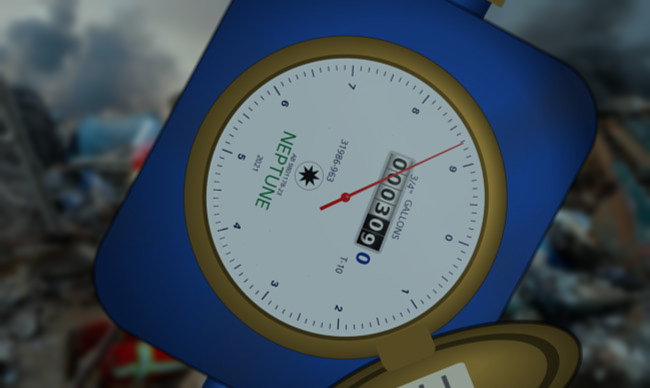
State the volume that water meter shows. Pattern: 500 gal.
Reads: 3088.7 gal
